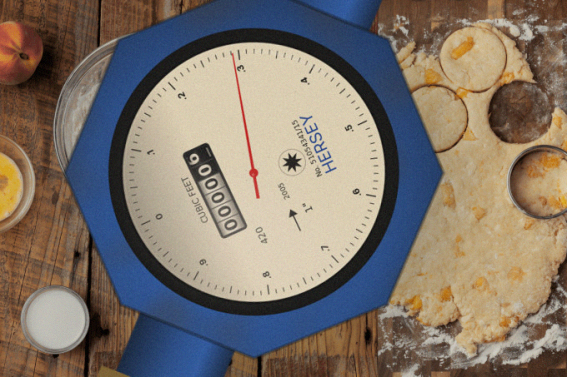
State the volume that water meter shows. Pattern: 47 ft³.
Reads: 6.29 ft³
